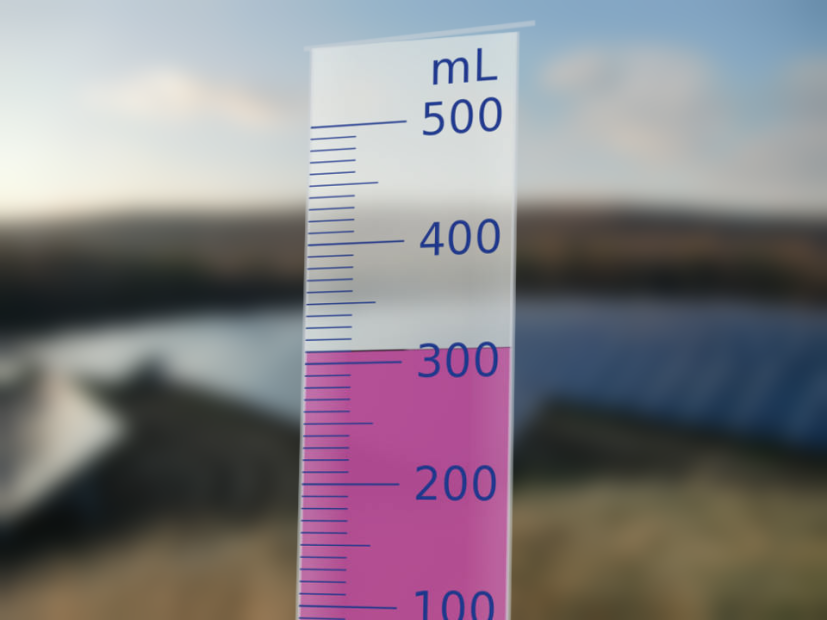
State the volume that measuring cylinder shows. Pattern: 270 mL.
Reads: 310 mL
